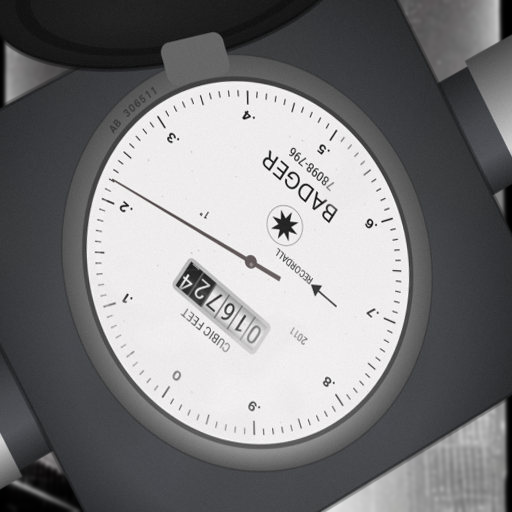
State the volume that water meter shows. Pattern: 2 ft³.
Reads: 16724.22 ft³
